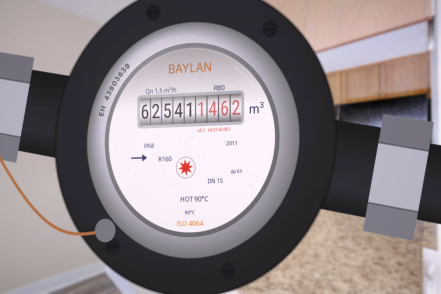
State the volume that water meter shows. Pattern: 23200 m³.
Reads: 62541.1462 m³
